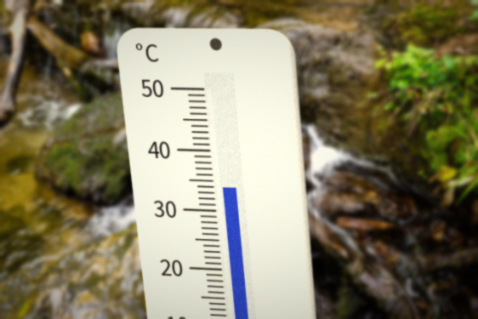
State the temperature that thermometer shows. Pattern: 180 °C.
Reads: 34 °C
